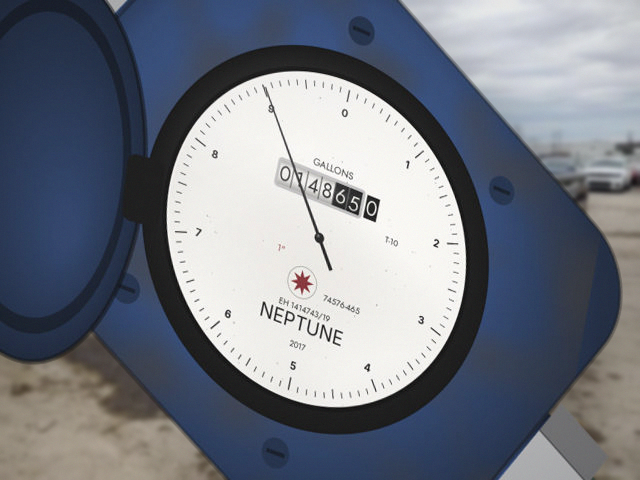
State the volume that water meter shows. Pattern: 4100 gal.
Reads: 148649.0 gal
